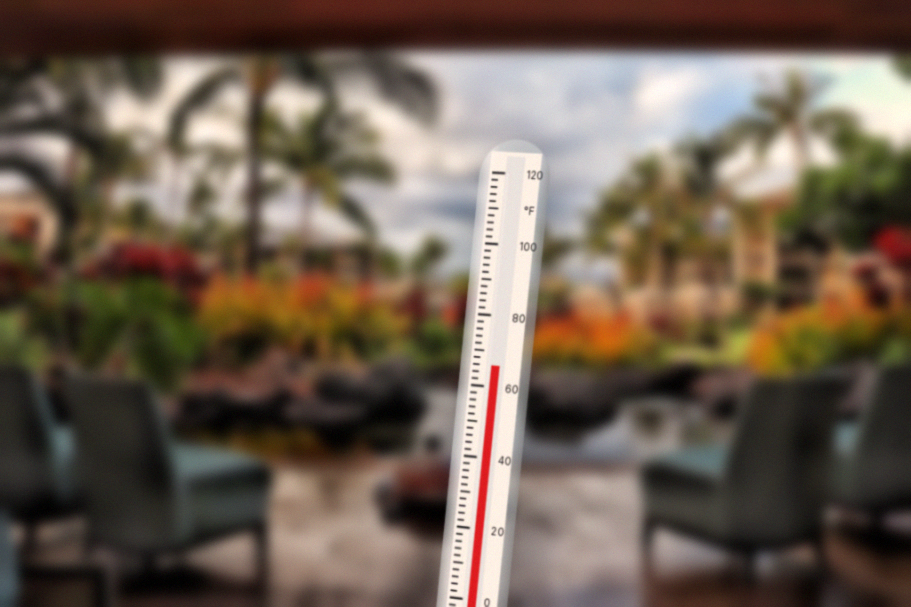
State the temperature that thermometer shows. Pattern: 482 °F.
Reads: 66 °F
